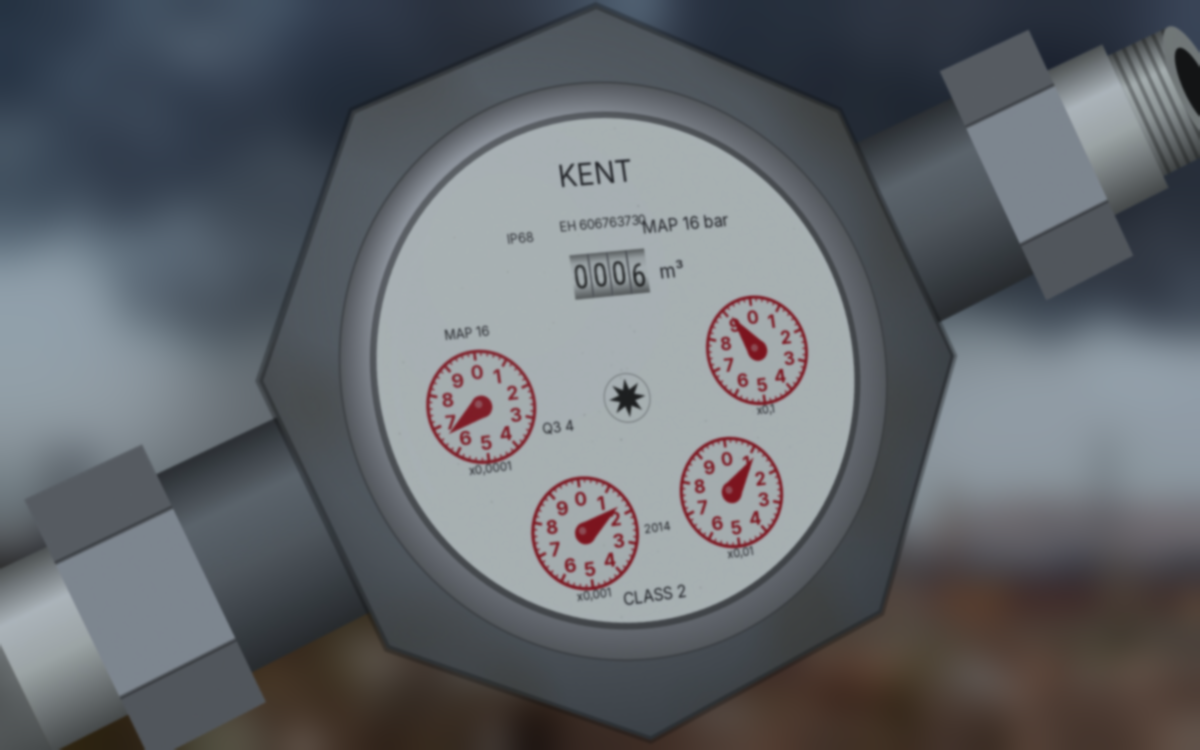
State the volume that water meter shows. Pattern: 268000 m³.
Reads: 5.9116 m³
